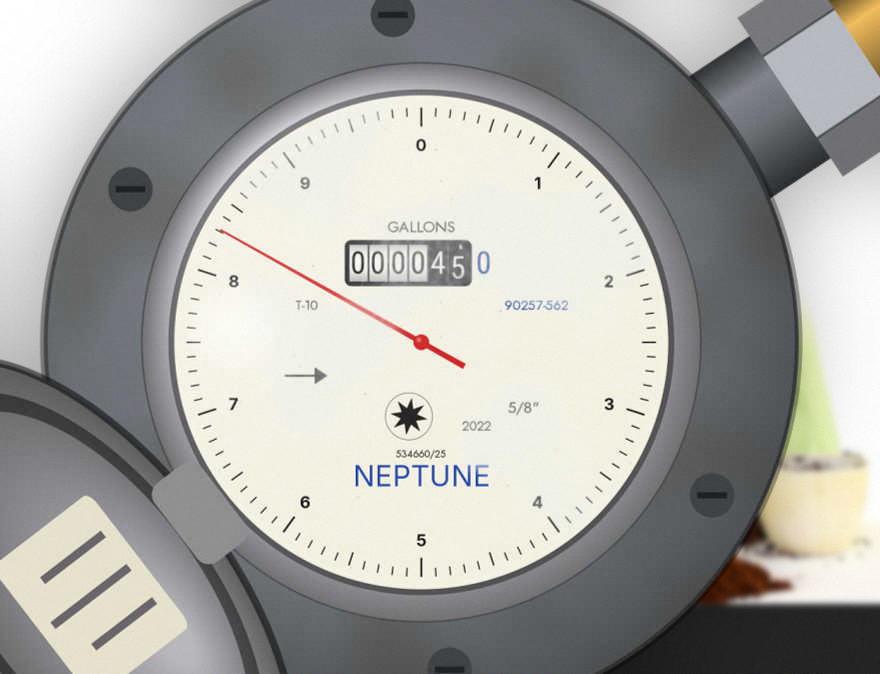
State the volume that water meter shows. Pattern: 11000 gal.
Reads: 448.3 gal
